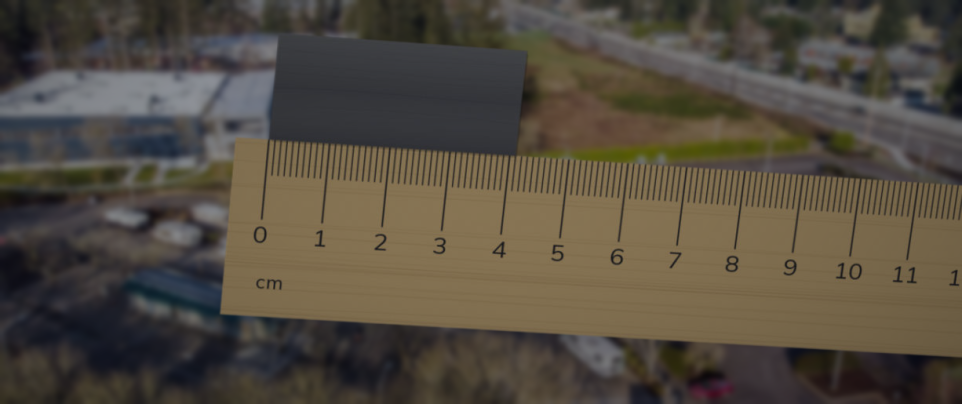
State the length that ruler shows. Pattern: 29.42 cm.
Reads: 4.1 cm
